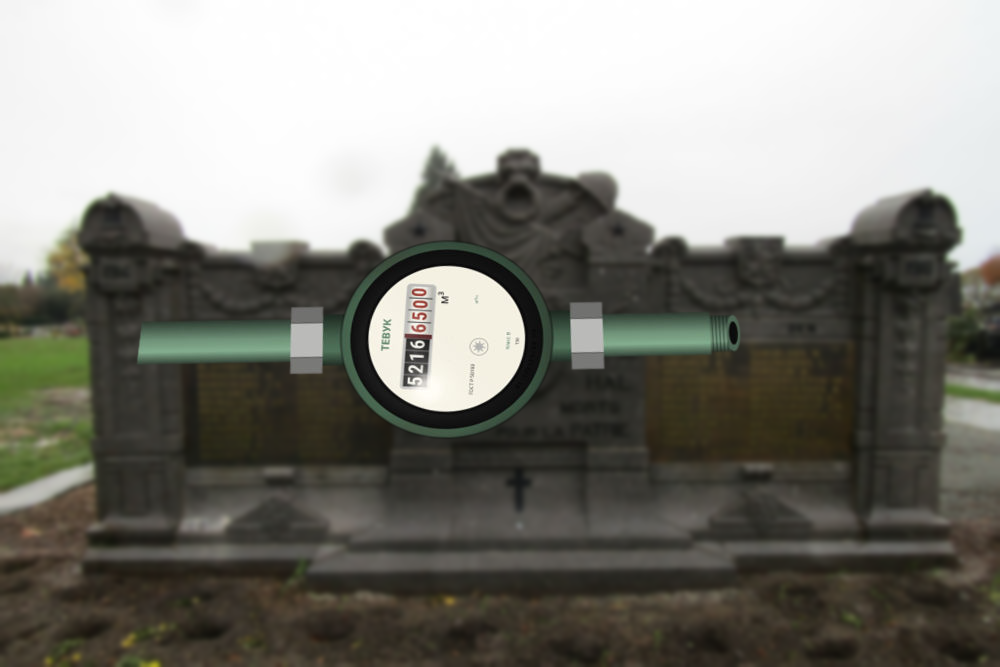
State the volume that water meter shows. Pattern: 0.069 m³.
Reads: 5216.6500 m³
